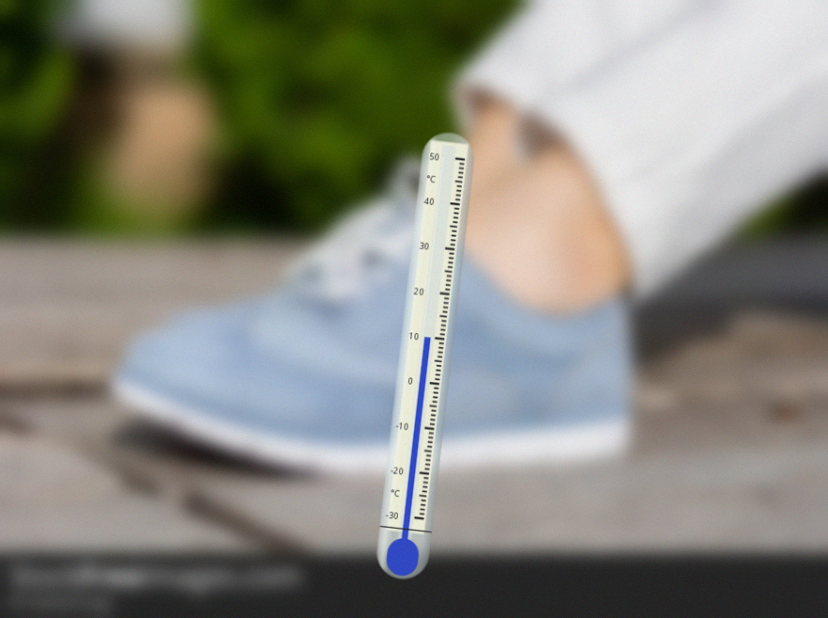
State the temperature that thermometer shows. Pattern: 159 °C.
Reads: 10 °C
